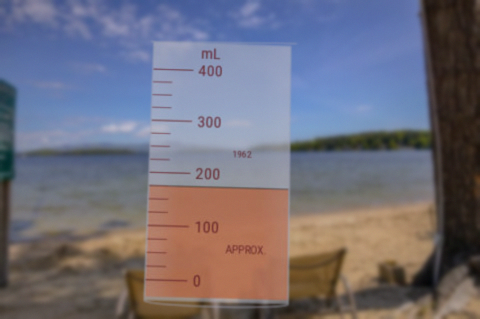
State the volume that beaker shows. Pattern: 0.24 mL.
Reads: 175 mL
